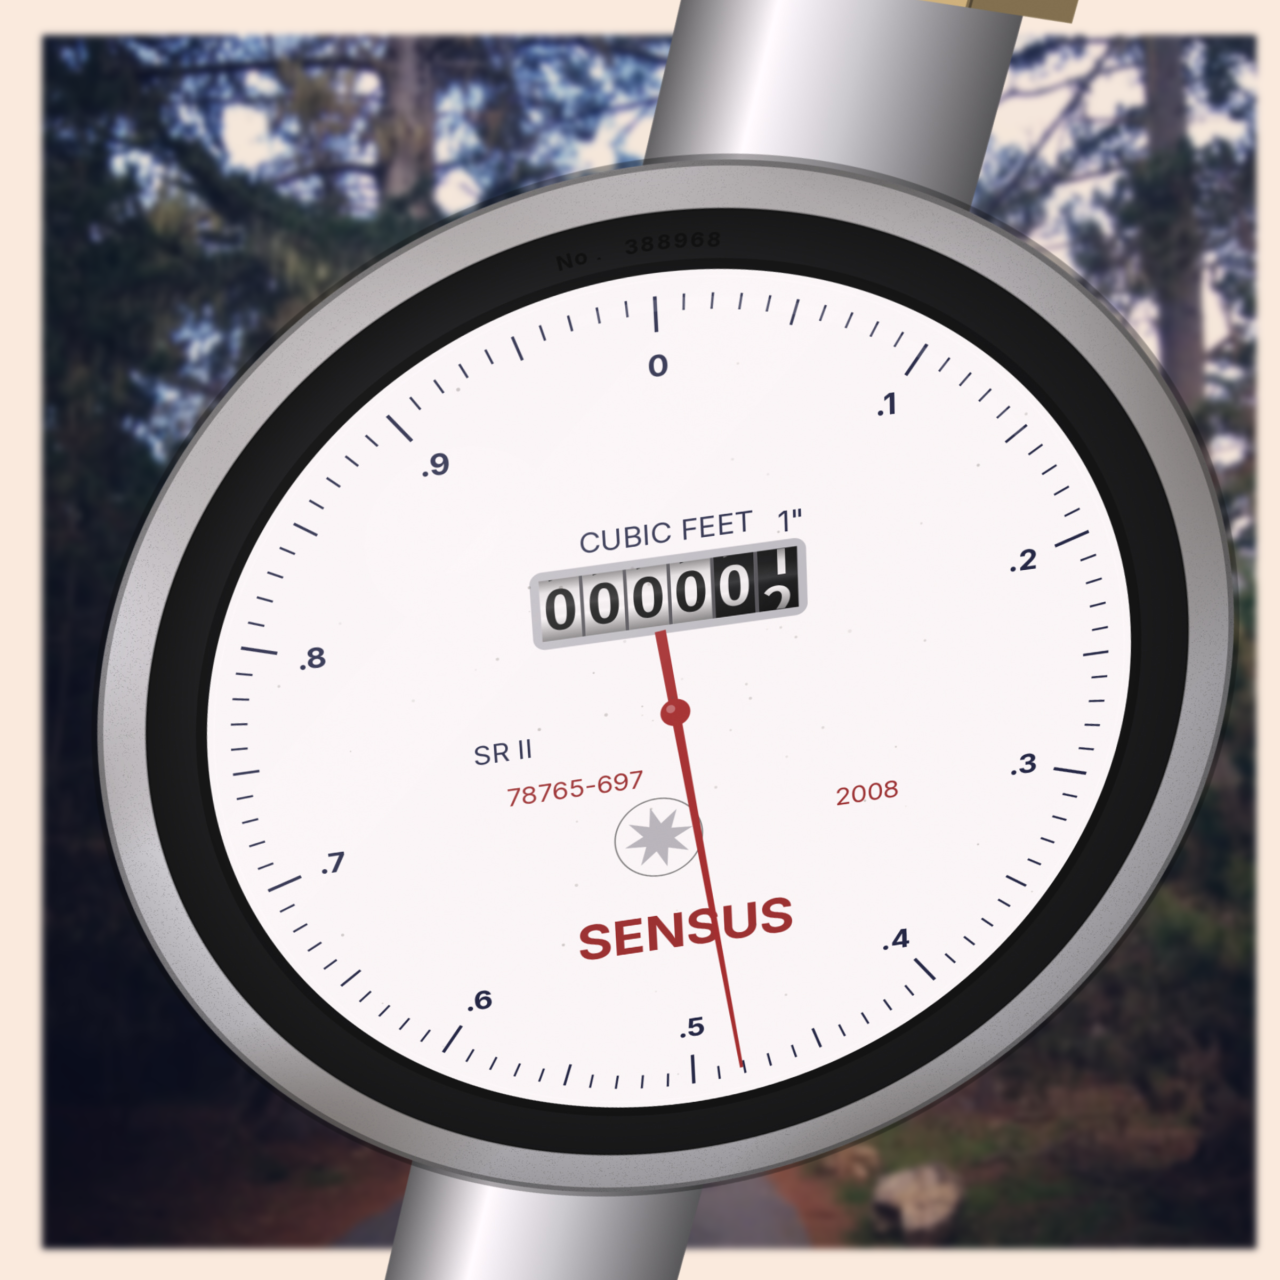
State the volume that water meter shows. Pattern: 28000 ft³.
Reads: 1.48 ft³
